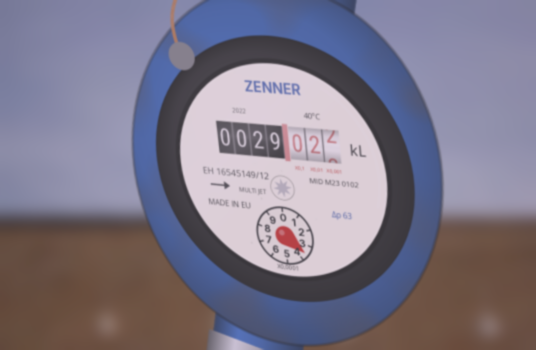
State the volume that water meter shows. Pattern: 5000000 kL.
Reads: 29.0223 kL
